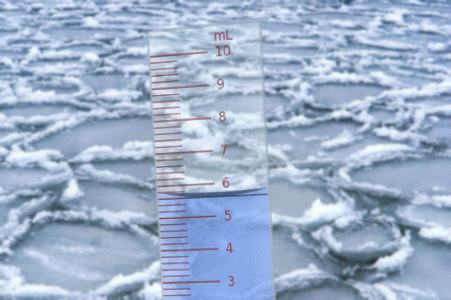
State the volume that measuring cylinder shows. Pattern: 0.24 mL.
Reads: 5.6 mL
